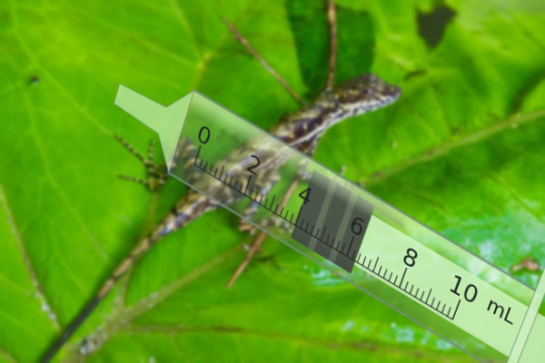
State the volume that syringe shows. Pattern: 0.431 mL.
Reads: 4 mL
